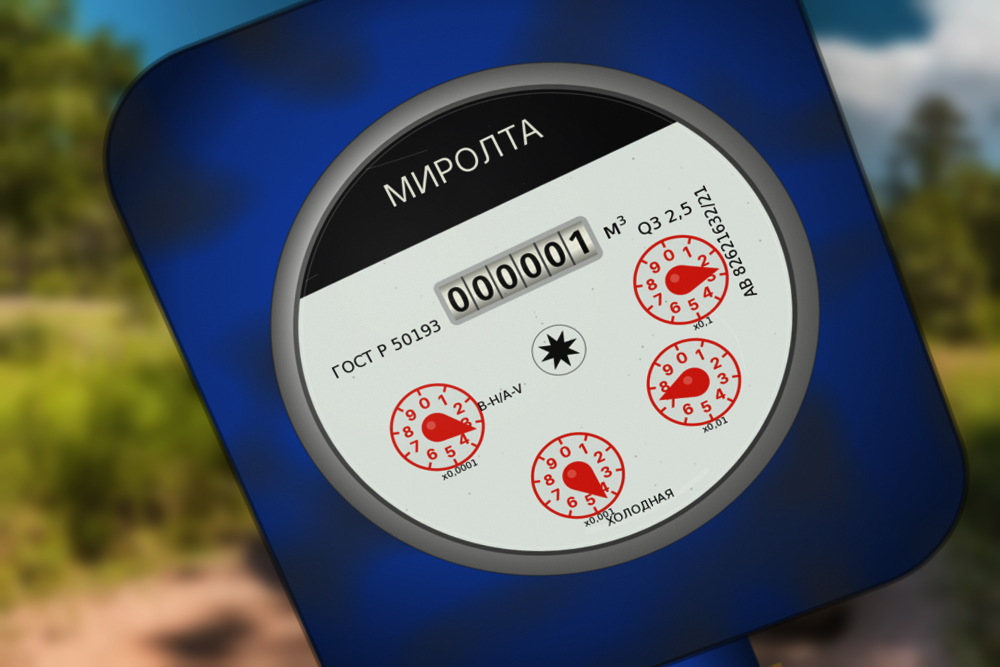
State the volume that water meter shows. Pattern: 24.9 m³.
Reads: 1.2743 m³
